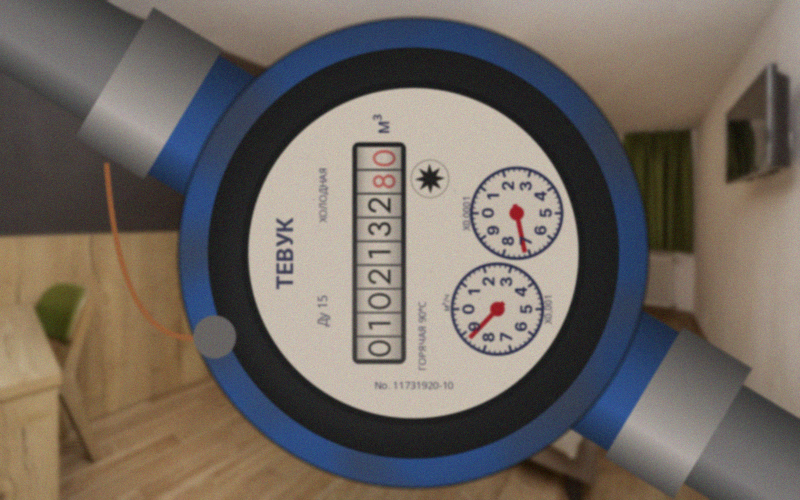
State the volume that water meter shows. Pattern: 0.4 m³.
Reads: 102132.7987 m³
